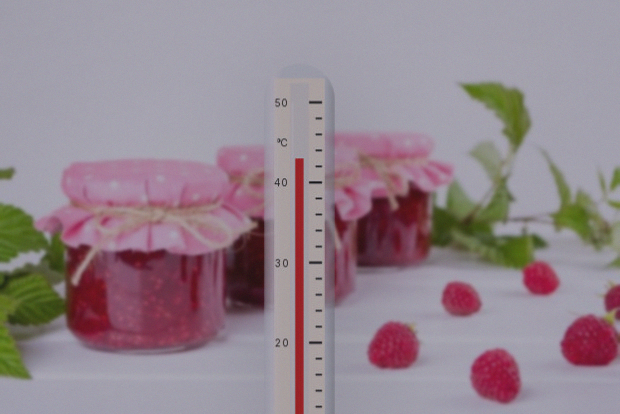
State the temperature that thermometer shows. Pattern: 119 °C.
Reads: 43 °C
